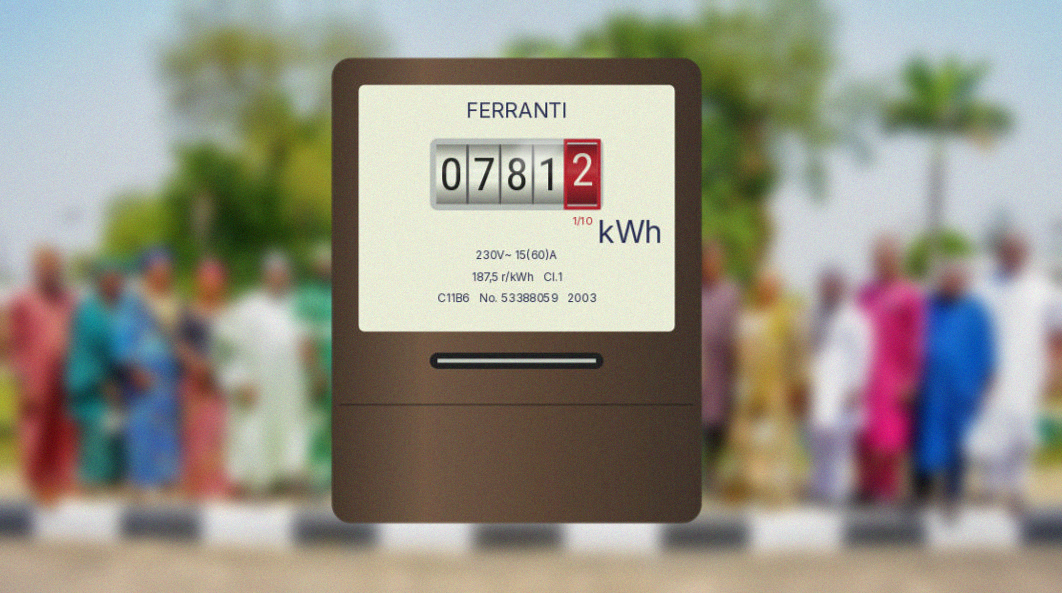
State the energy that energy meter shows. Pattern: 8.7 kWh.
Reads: 781.2 kWh
